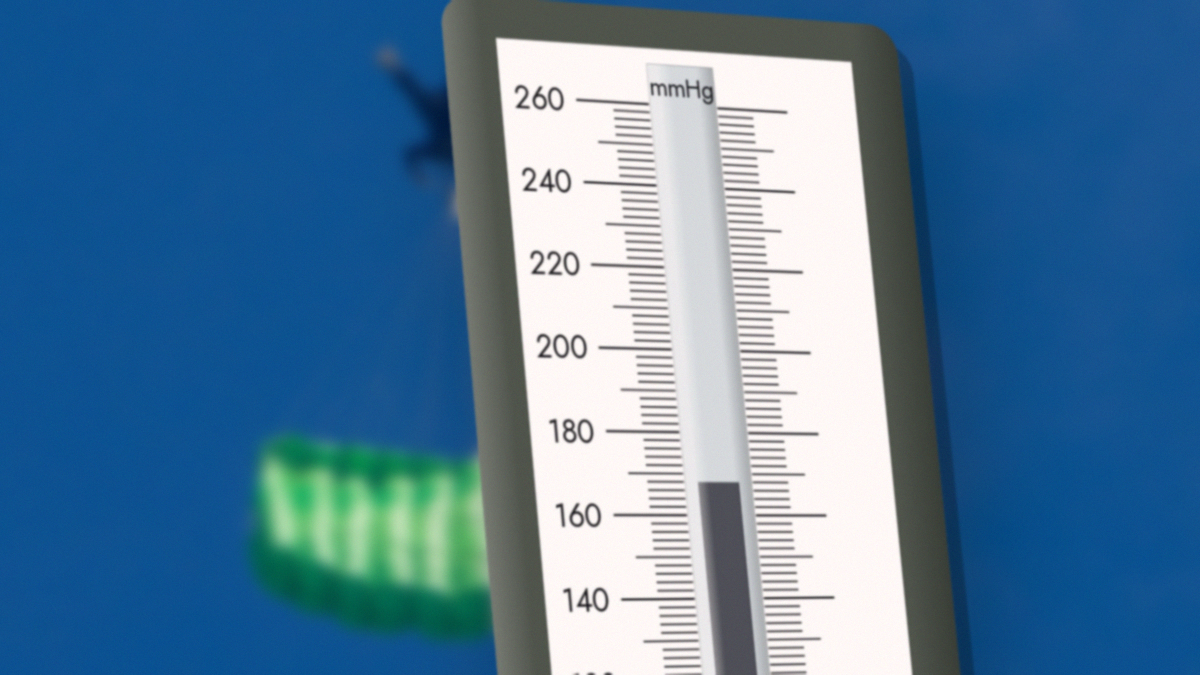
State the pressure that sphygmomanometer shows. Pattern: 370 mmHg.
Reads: 168 mmHg
